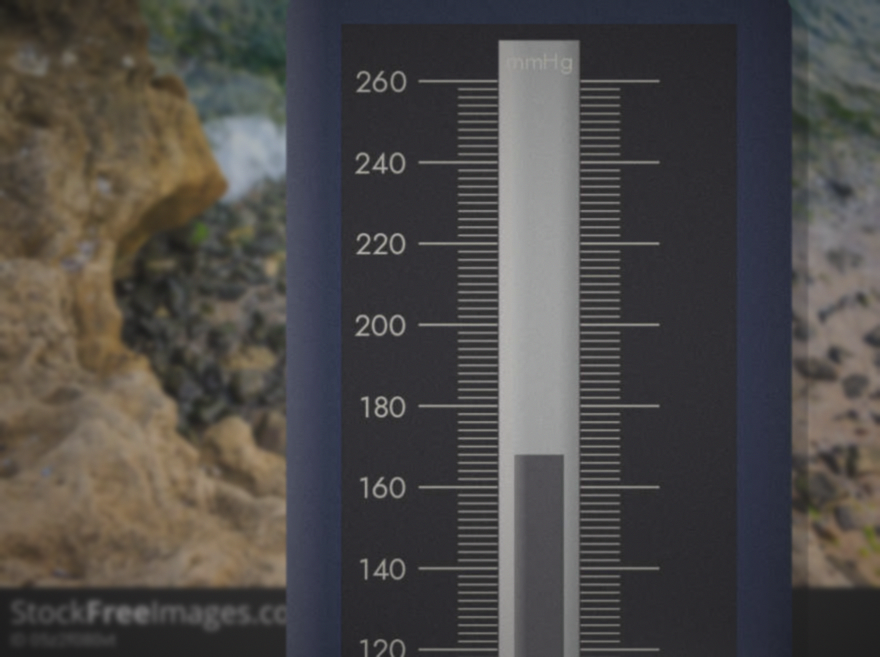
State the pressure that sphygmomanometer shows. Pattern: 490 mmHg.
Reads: 168 mmHg
